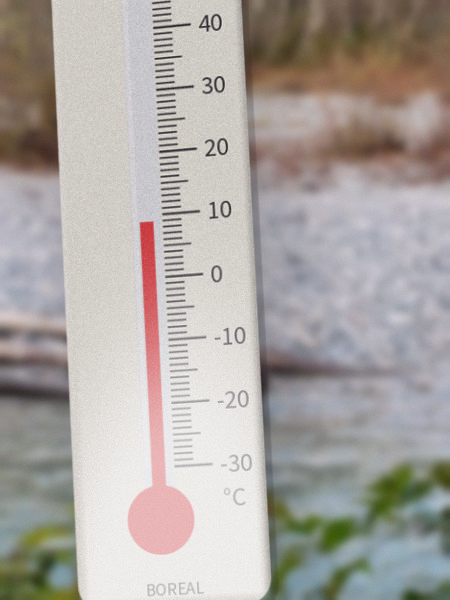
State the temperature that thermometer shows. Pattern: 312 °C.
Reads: 9 °C
